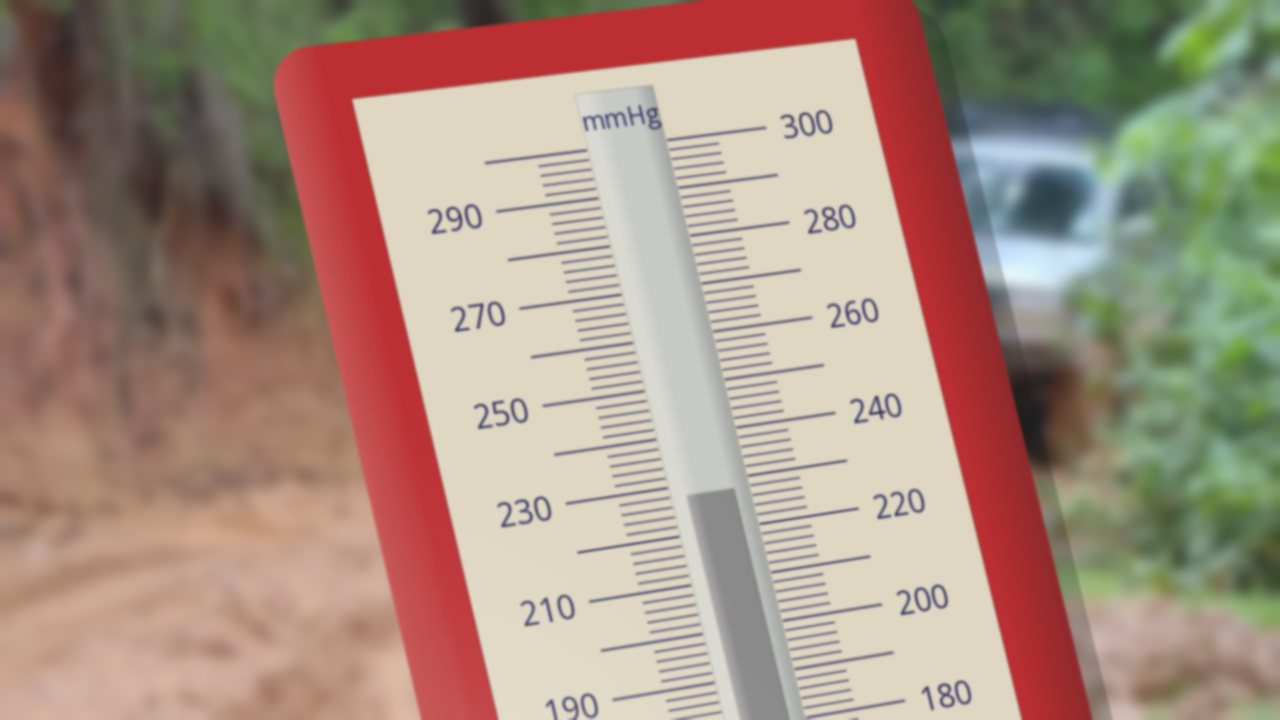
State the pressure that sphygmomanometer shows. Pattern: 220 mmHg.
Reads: 228 mmHg
